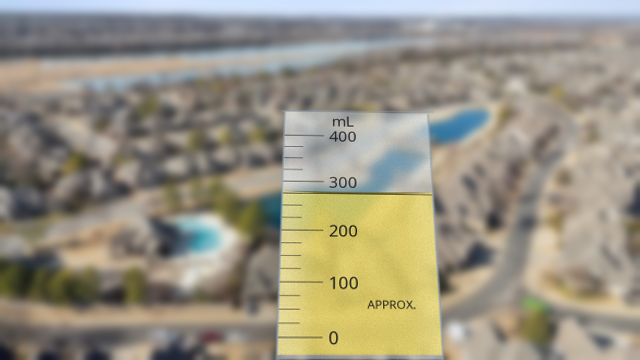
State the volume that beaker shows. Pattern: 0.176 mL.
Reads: 275 mL
